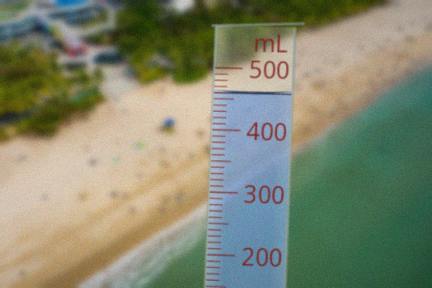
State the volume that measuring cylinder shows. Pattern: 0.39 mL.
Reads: 460 mL
